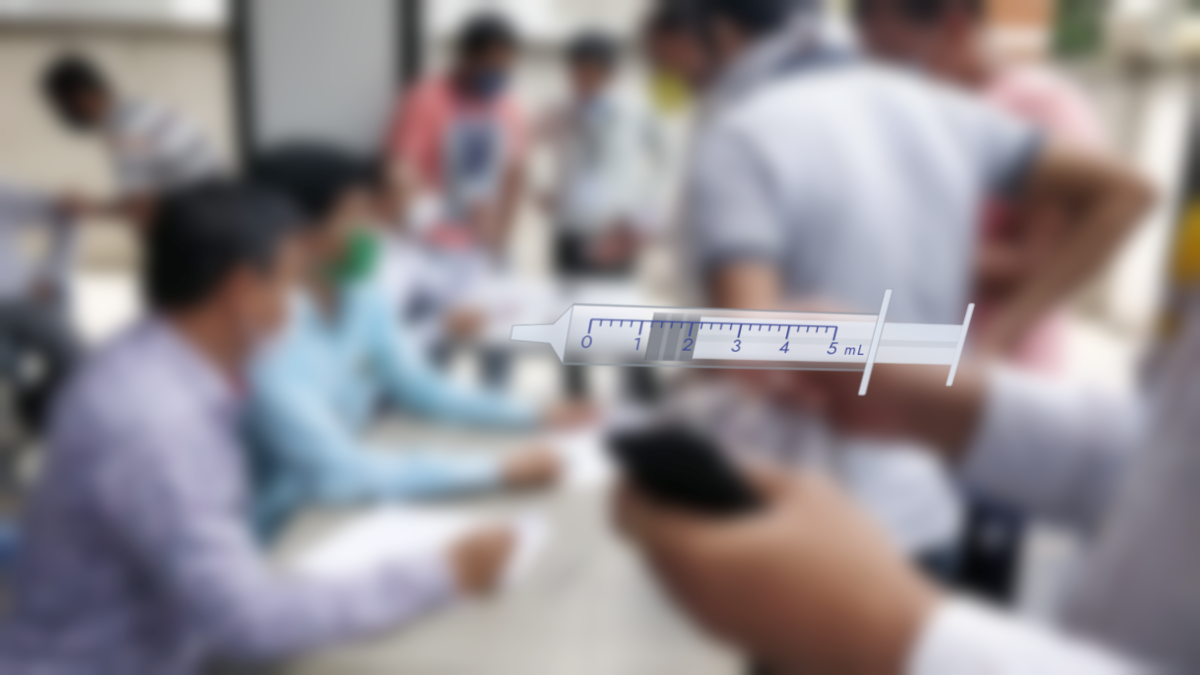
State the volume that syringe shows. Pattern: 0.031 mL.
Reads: 1.2 mL
